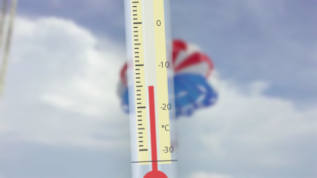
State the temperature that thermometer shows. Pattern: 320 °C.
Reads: -15 °C
